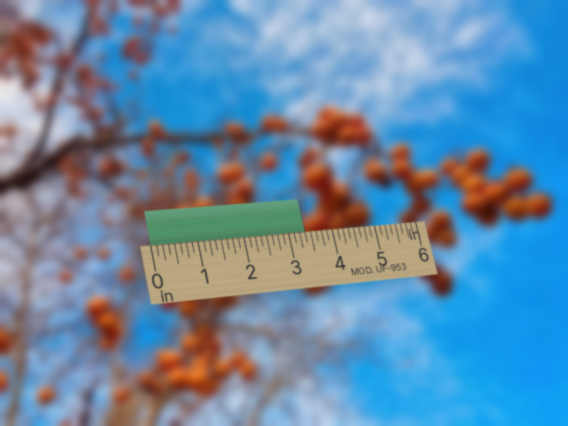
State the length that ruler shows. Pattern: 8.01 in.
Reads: 3.375 in
